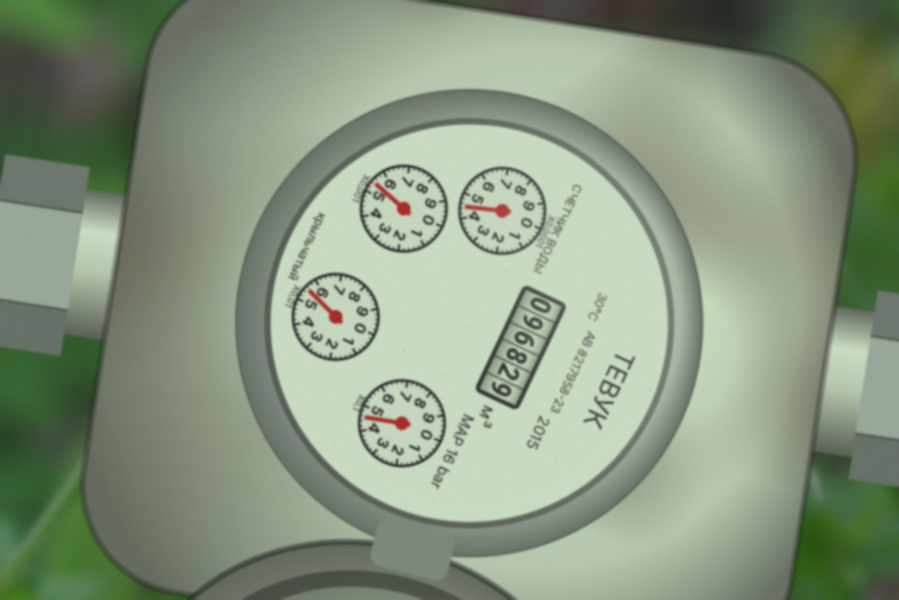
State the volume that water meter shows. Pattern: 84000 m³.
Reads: 96829.4554 m³
